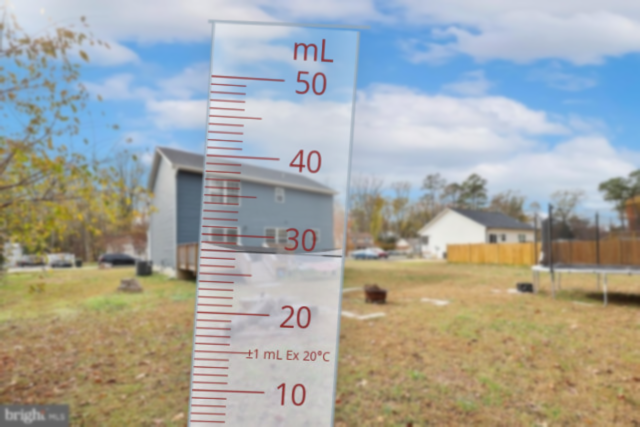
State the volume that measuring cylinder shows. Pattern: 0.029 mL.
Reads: 28 mL
